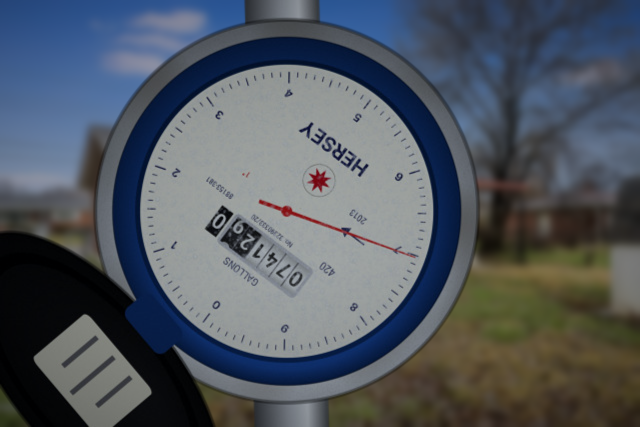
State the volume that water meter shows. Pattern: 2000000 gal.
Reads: 741287.0 gal
